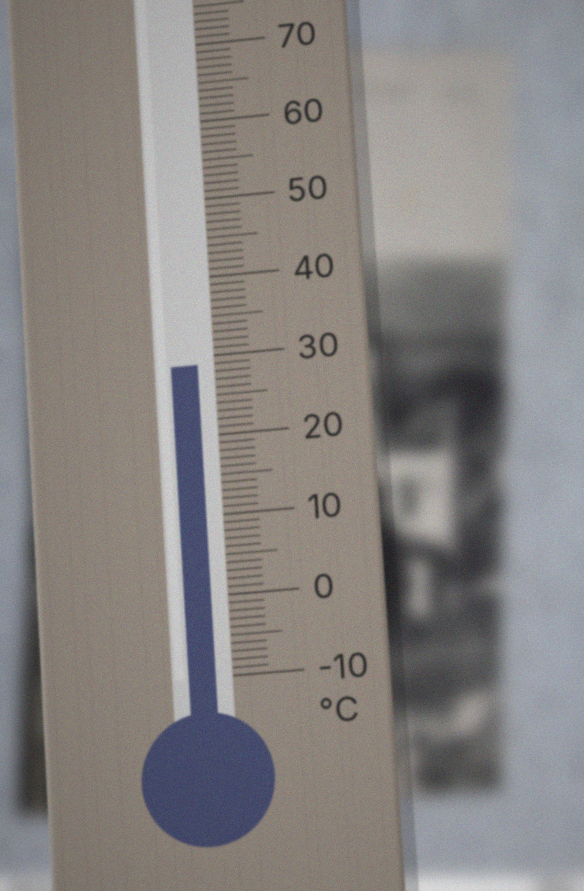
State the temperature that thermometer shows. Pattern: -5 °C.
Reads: 29 °C
